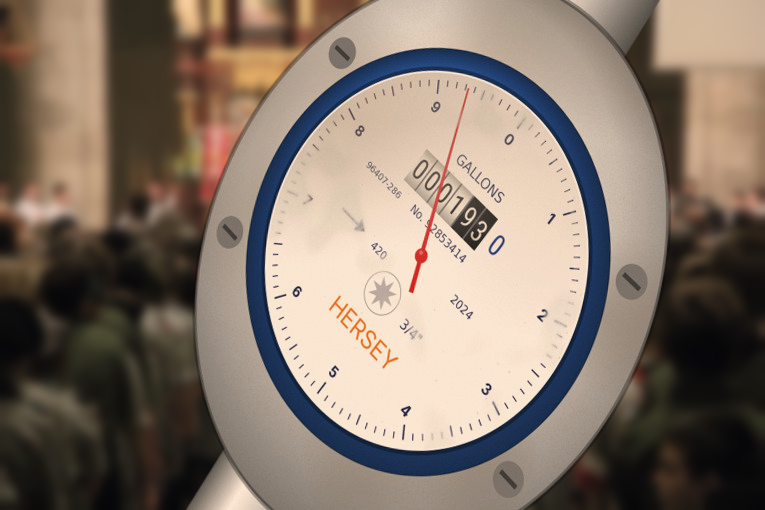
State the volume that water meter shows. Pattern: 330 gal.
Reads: 1929.3 gal
